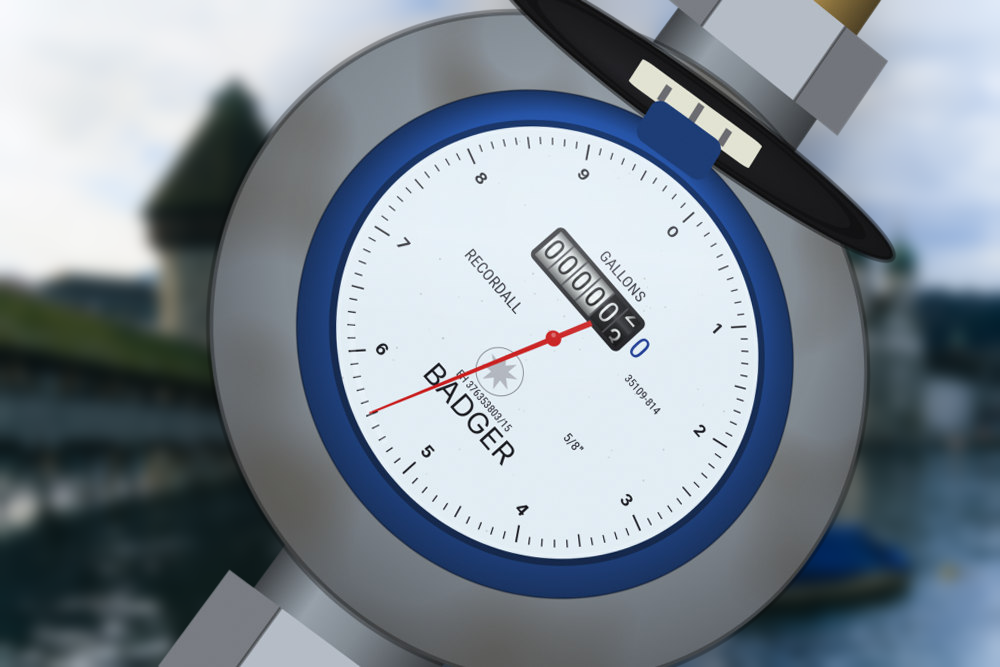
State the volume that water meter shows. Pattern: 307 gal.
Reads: 25.5 gal
